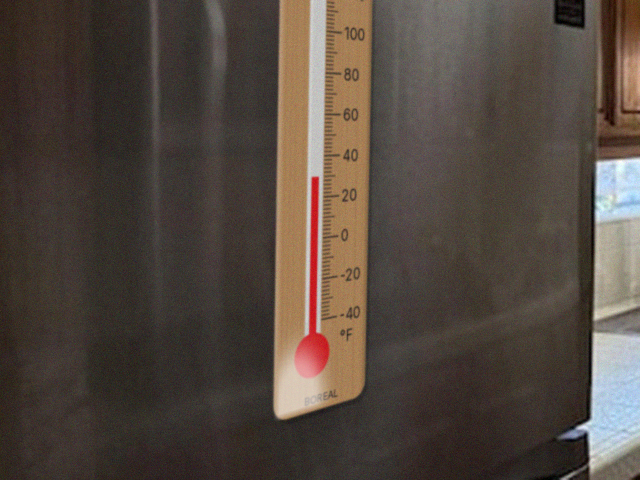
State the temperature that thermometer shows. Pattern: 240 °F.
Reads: 30 °F
